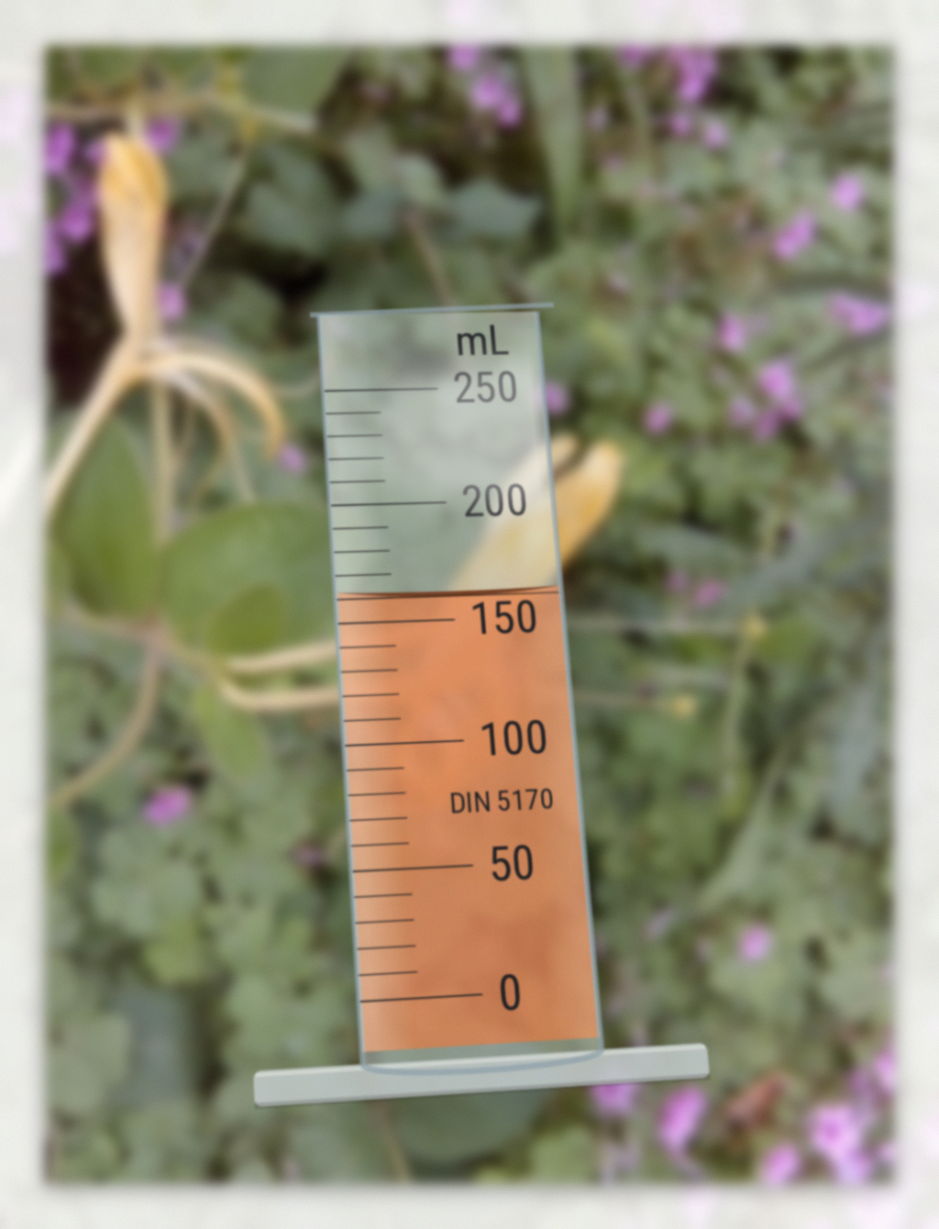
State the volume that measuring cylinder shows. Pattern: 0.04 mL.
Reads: 160 mL
